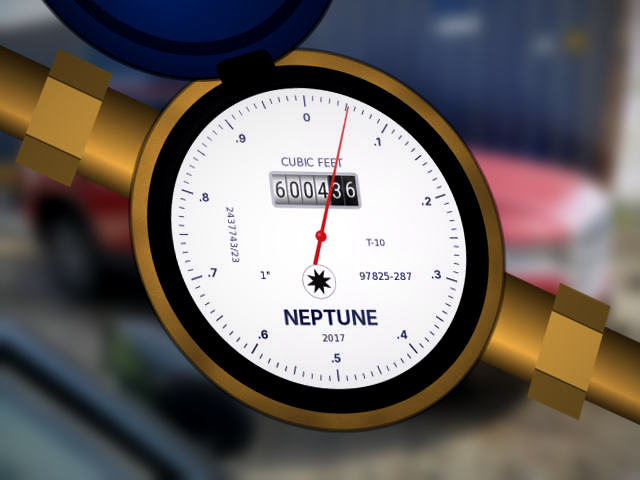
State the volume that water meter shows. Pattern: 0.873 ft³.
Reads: 600436.05 ft³
